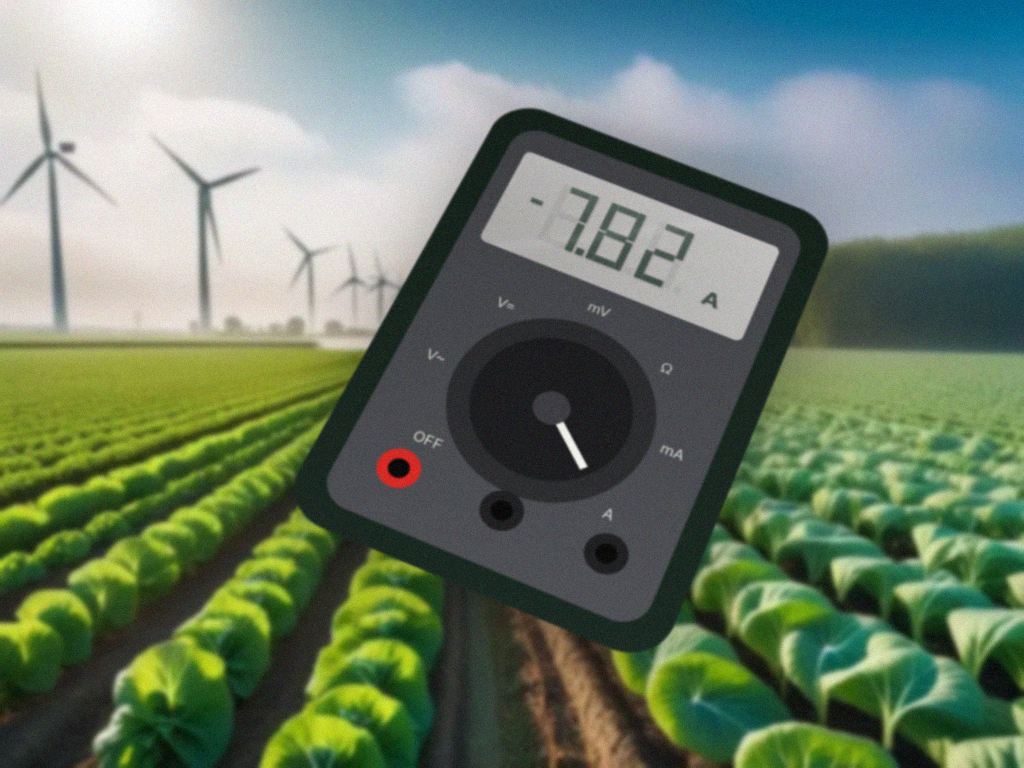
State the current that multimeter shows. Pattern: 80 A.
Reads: -7.82 A
